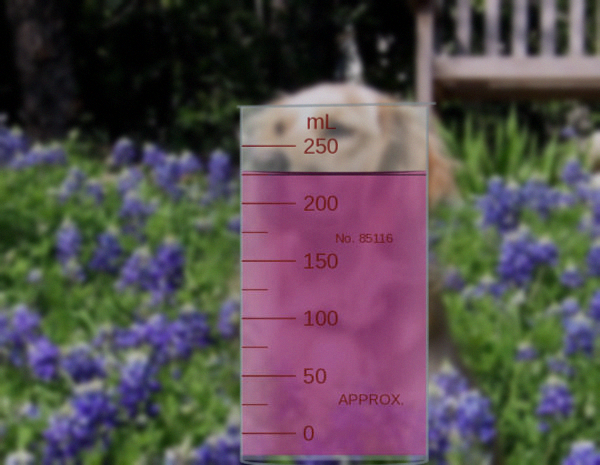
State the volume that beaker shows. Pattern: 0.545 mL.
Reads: 225 mL
